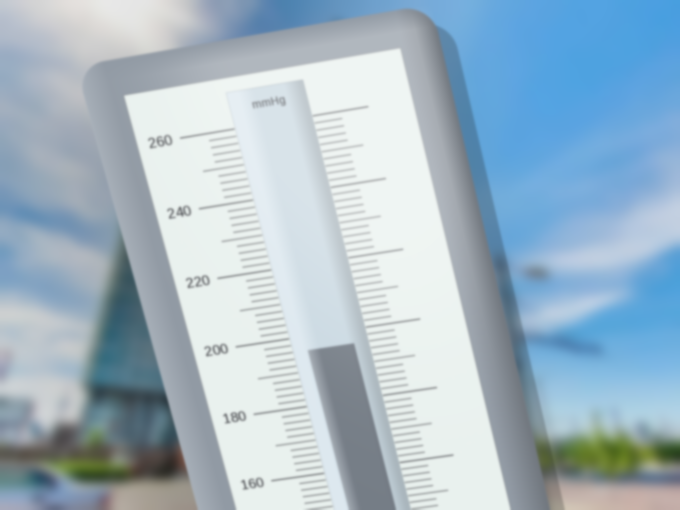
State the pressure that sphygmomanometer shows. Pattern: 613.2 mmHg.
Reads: 196 mmHg
